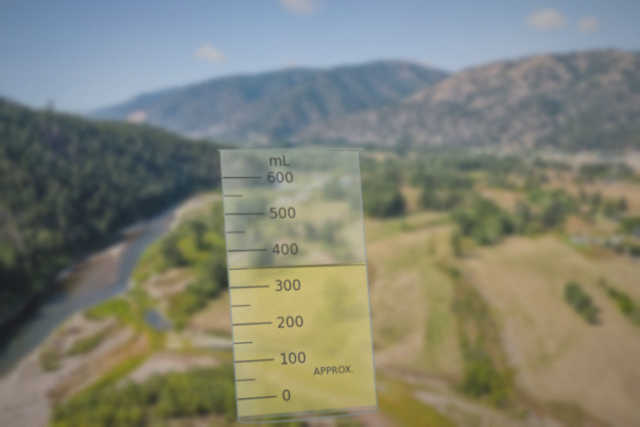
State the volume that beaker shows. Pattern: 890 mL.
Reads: 350 mL
